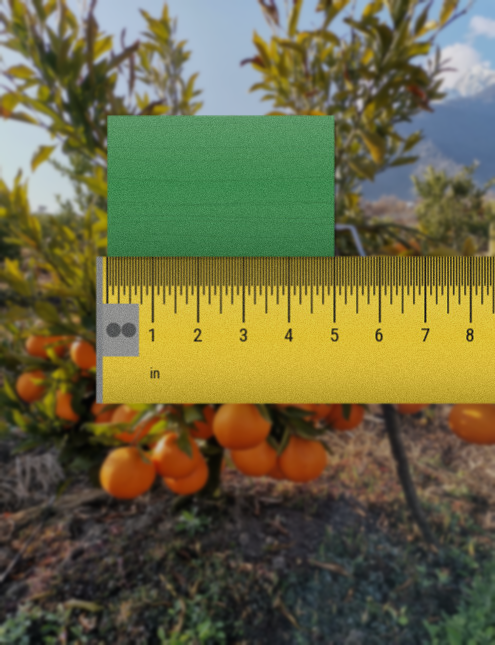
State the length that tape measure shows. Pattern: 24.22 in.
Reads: 5 in
